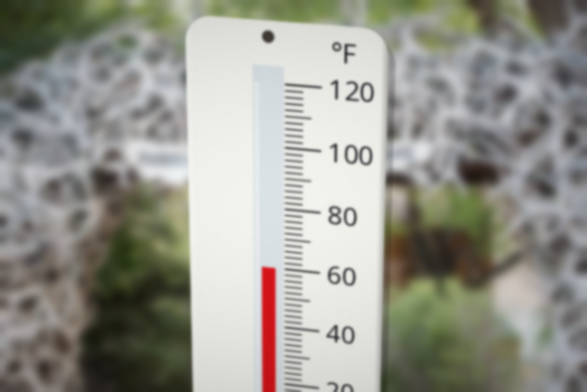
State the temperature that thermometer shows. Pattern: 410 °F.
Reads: 60 °F
